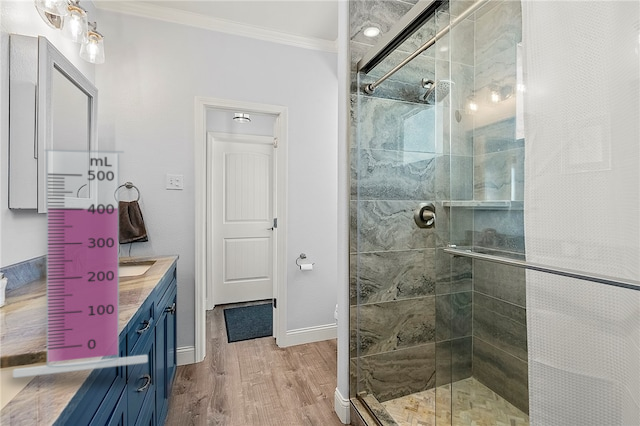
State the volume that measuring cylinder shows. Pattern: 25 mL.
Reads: 400 mL
